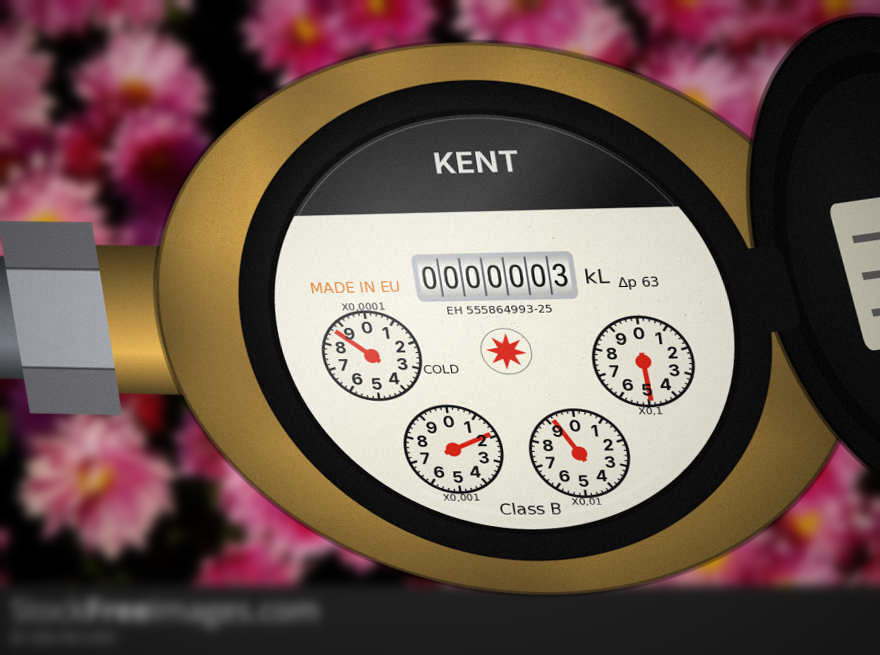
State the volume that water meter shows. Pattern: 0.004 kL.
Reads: 3.4918 kL
